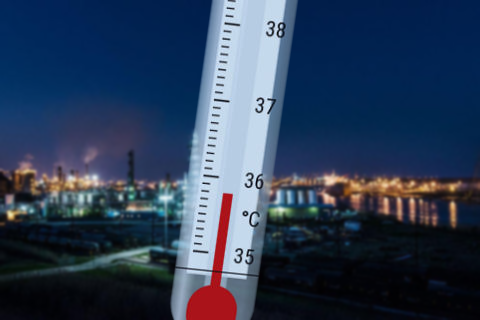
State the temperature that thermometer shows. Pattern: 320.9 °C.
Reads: 35.8 °C
